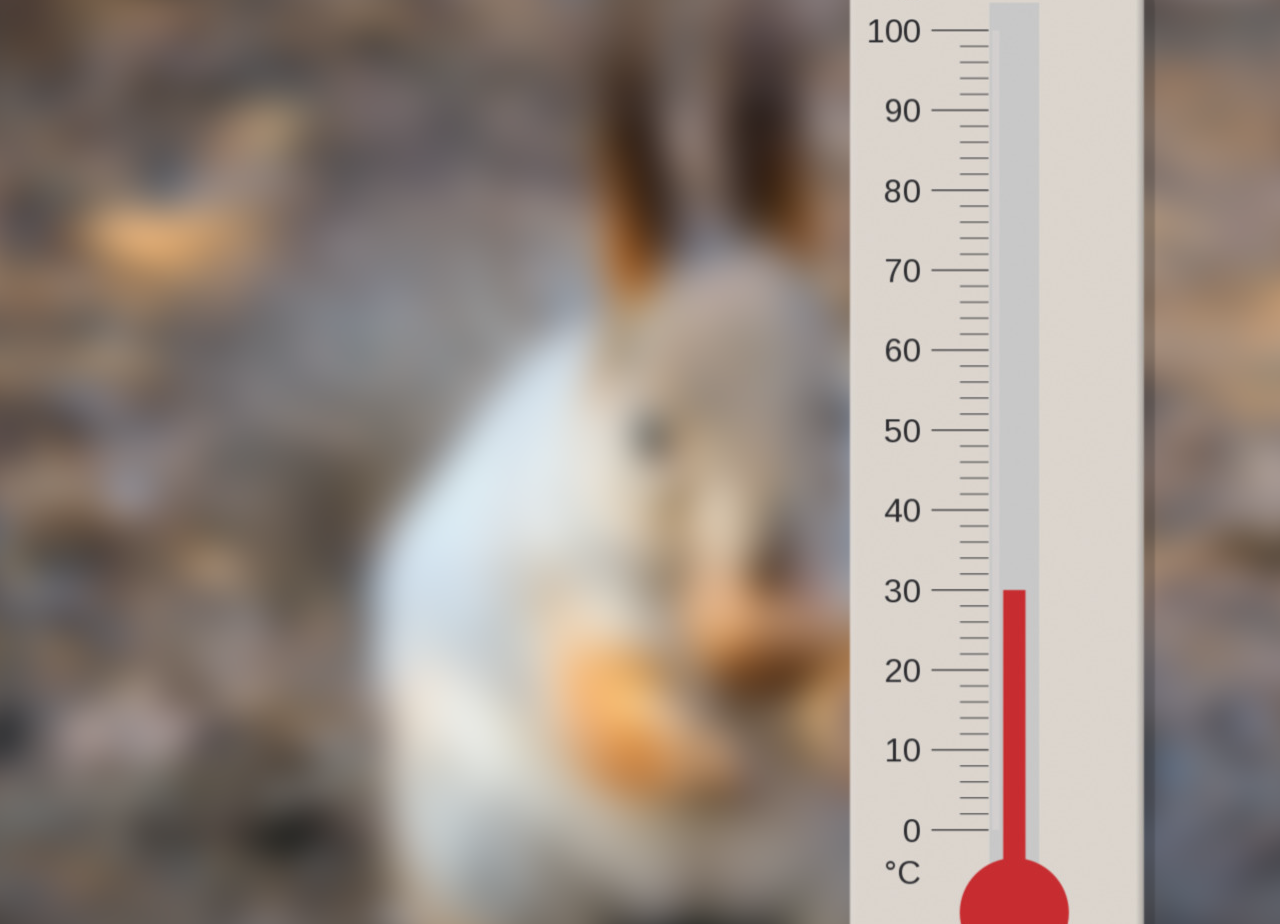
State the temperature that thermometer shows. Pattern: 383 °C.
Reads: 30 °C
